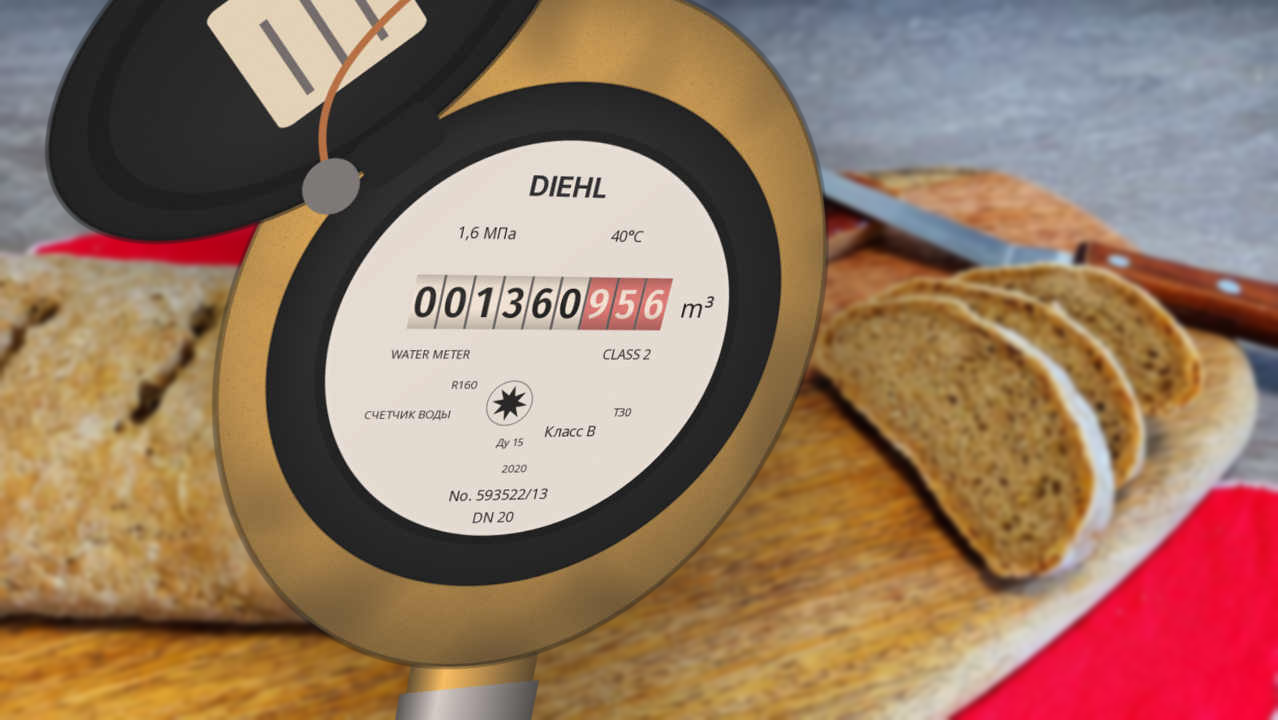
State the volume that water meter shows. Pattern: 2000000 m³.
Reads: 1360.956 m³
